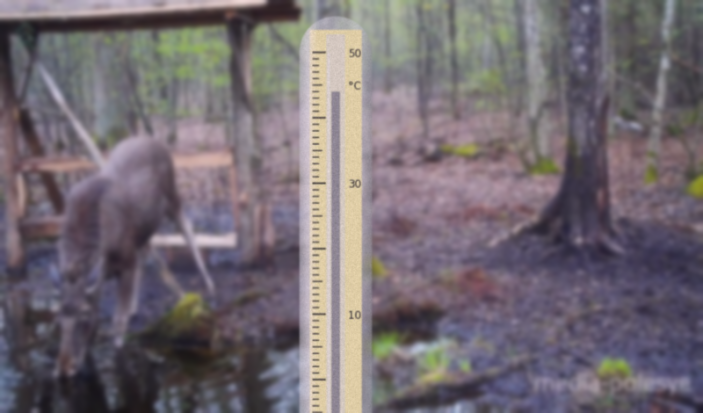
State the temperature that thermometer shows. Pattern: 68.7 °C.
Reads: 44 °C
